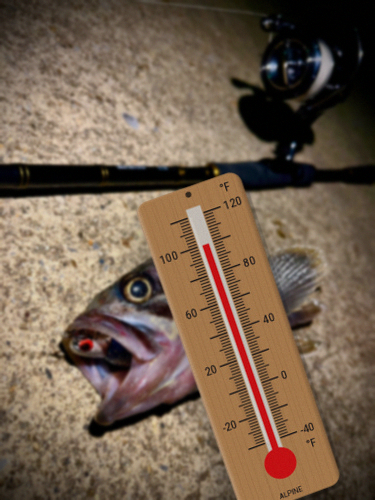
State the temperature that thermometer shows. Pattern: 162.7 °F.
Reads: 100 °F
